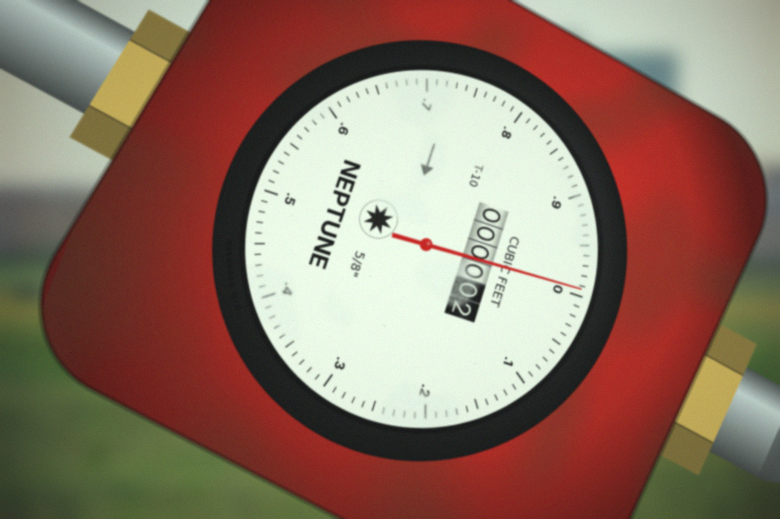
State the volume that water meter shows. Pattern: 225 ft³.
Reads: 1.99 ft³
